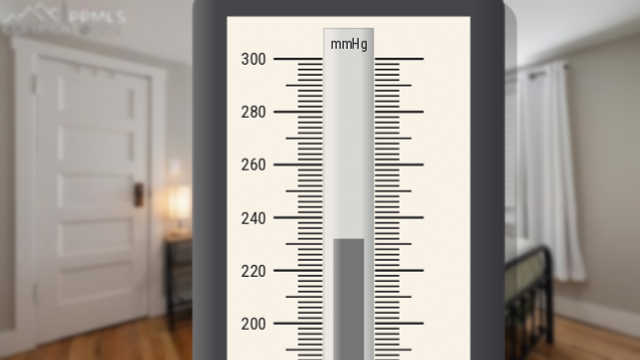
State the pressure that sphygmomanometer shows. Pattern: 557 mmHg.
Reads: 232 mmHg
